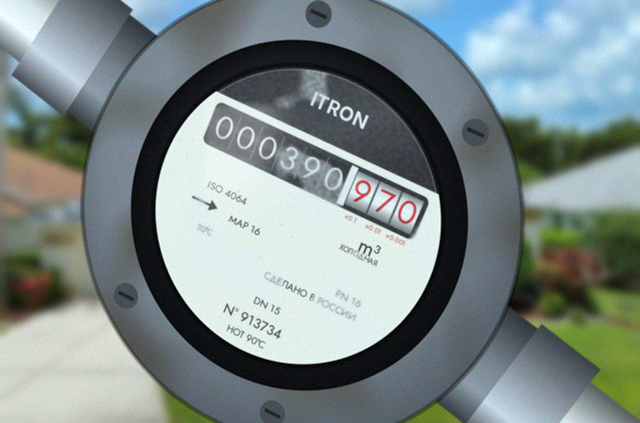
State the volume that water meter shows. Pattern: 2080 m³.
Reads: 390.970 m³
